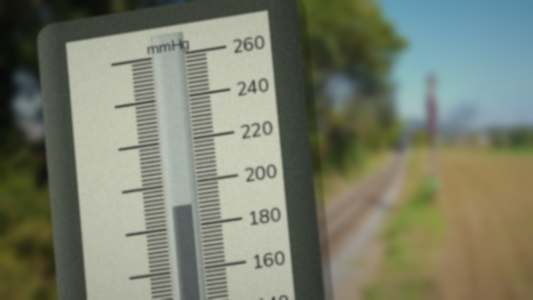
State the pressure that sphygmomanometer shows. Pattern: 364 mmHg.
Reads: 190 mmHg
